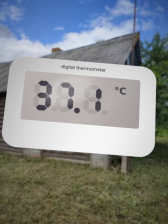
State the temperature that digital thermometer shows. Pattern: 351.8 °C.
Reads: 37.1 °C
